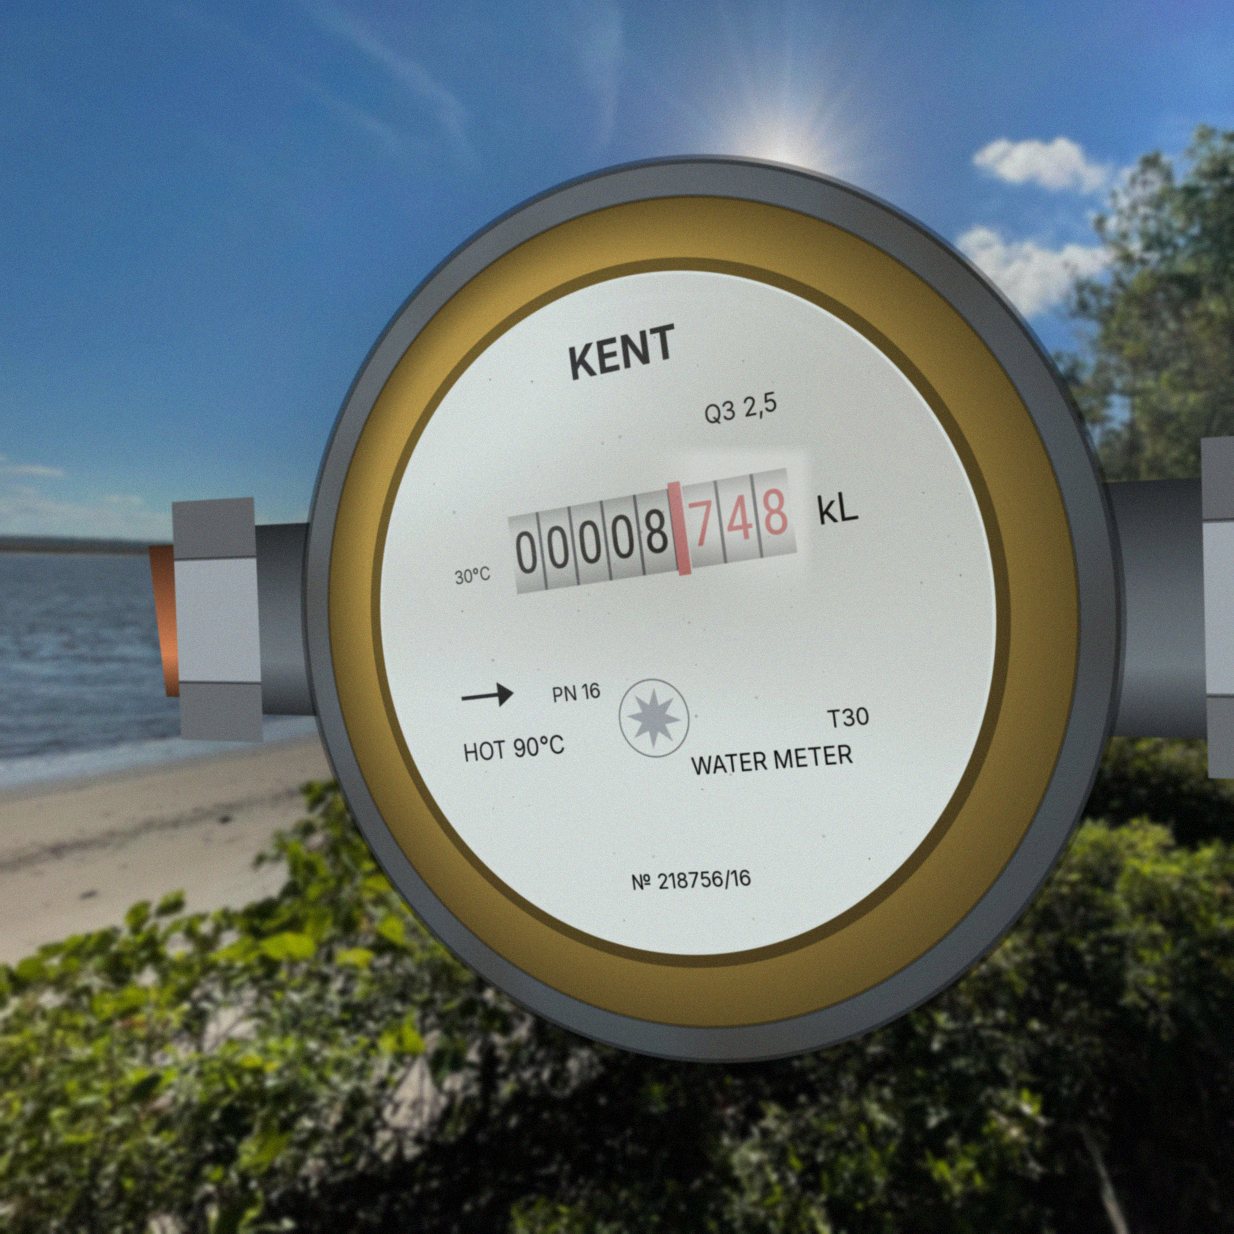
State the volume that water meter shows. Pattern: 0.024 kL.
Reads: 8.748 kL
